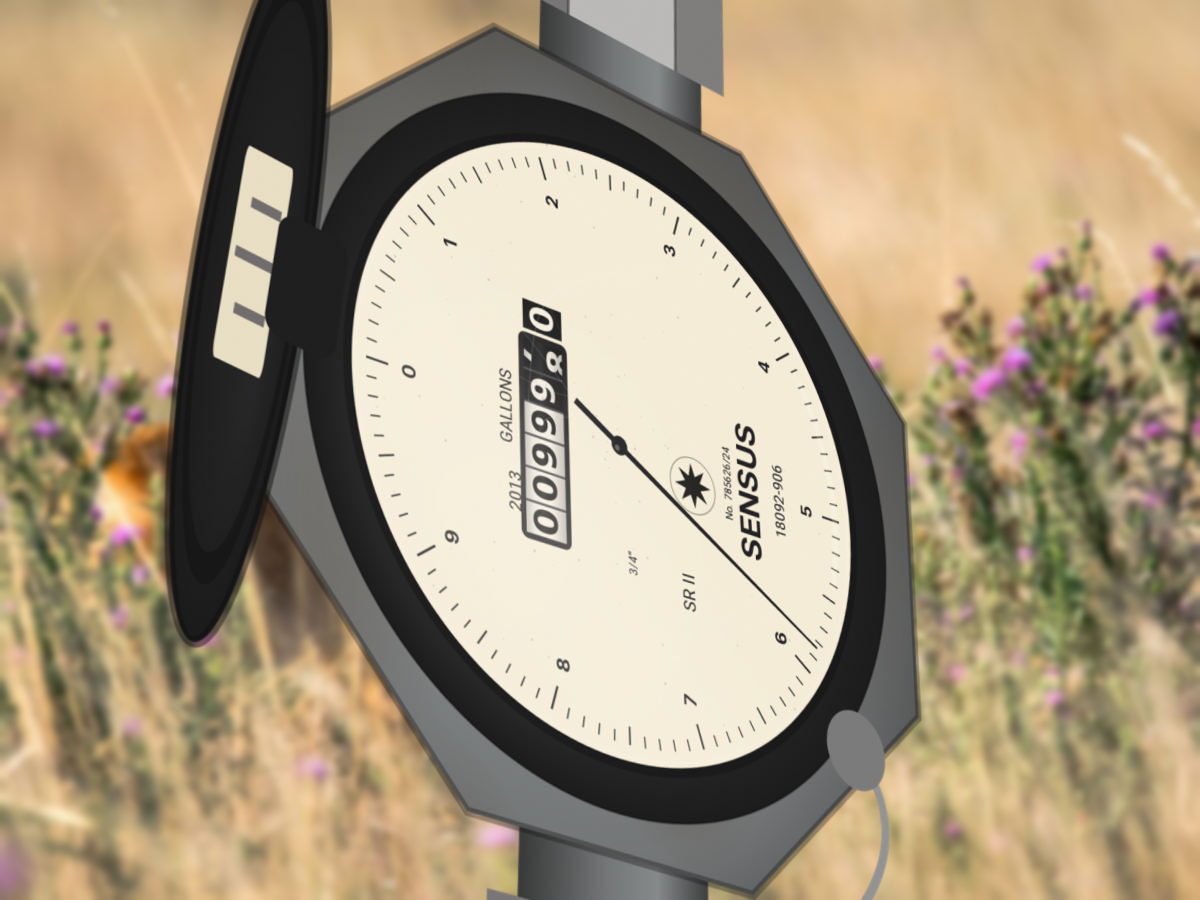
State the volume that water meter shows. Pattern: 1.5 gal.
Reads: 99975.8 gal
